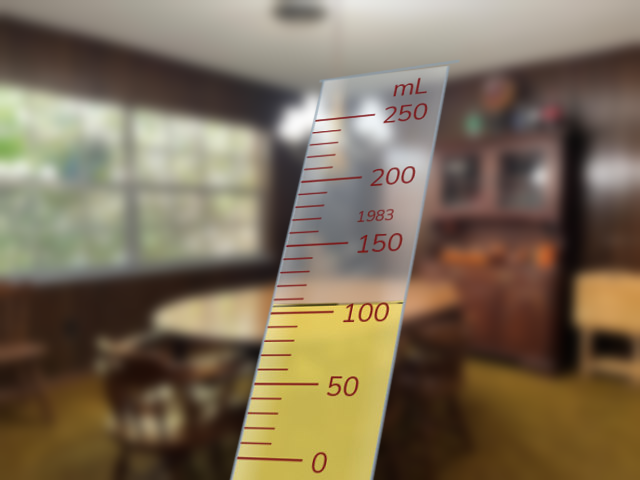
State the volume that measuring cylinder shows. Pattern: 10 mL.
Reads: 105 mL
